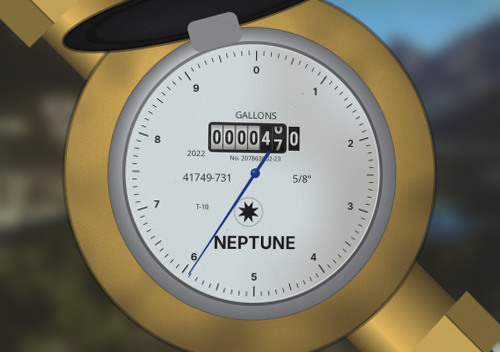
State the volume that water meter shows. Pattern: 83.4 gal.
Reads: 465.9 gal
